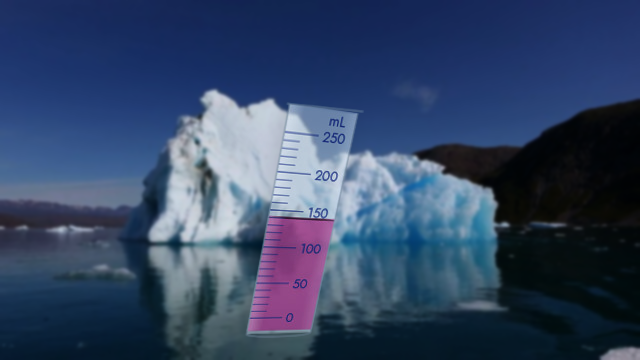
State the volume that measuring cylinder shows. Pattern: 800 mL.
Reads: 140 mL
